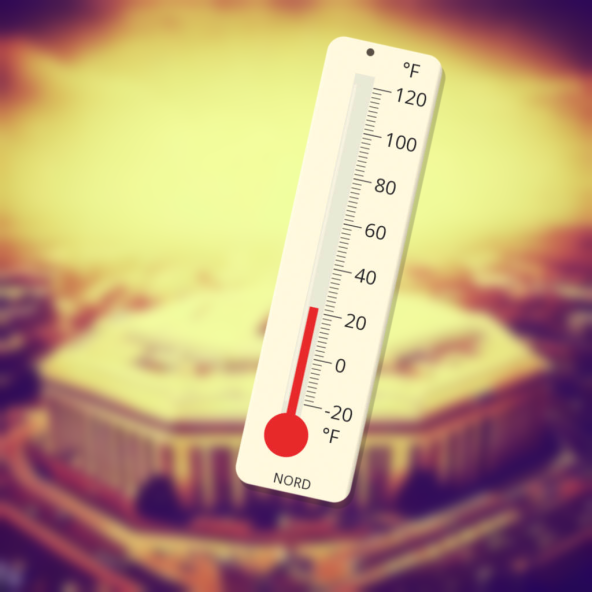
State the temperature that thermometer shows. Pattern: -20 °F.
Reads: 22 °F
